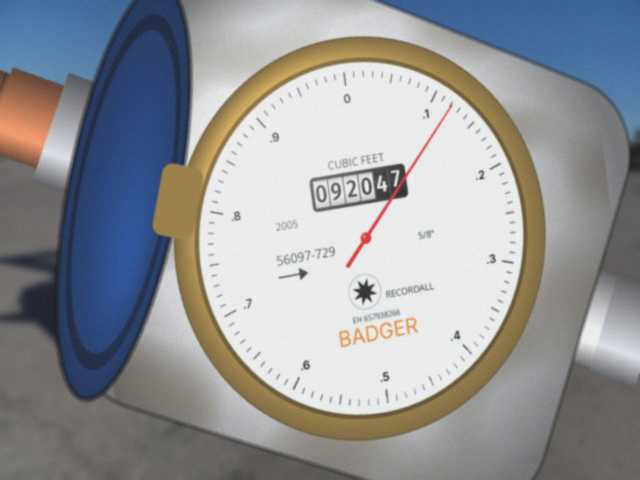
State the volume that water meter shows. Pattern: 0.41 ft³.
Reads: 92047.12 ft³
